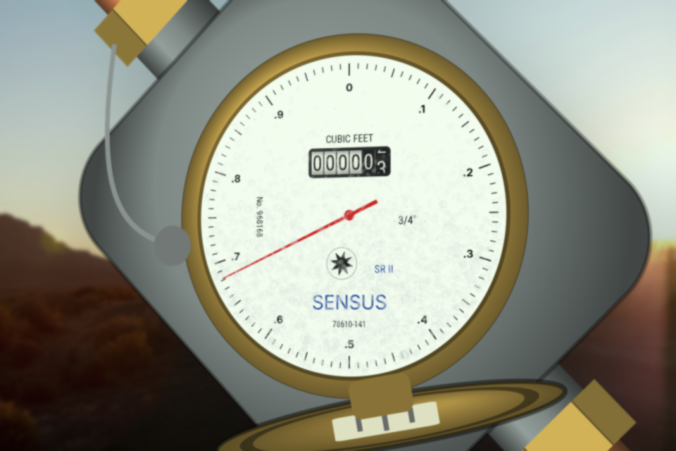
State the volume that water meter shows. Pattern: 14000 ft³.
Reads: 2.68 ft³
